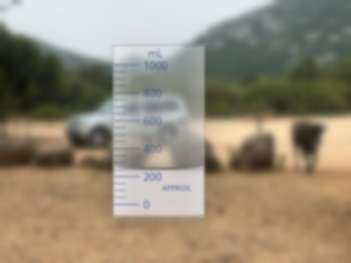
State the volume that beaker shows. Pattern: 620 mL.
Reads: 250 mL
